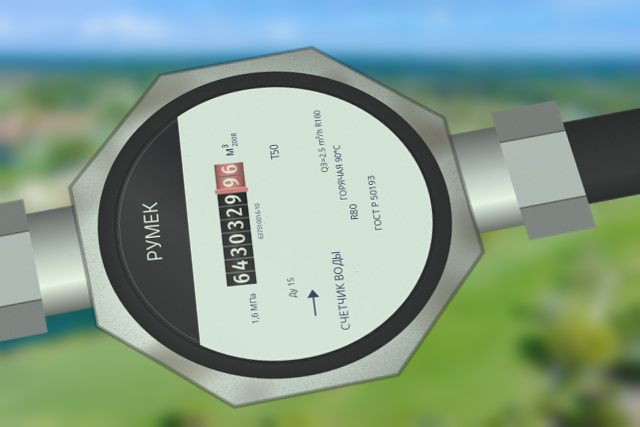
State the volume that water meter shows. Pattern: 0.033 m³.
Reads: 6430329.96 m³
